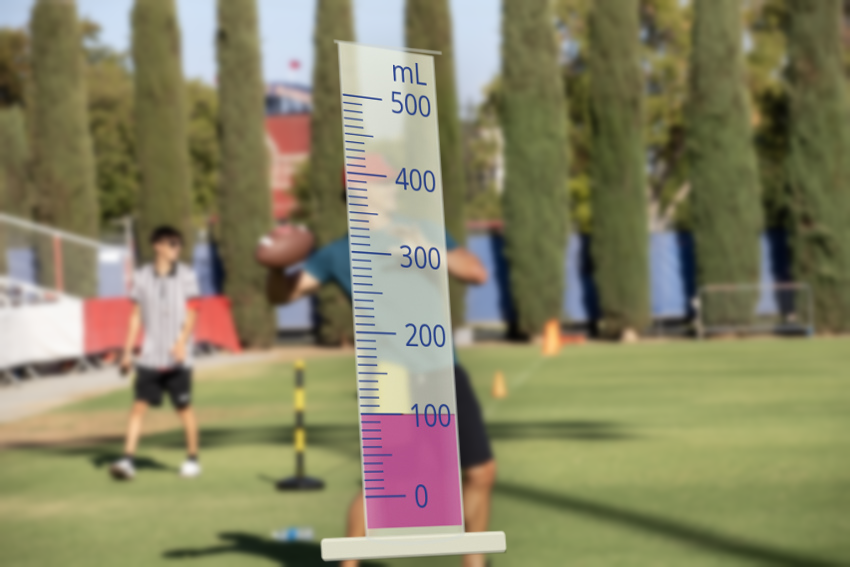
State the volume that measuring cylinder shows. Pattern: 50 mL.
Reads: 100 mL
